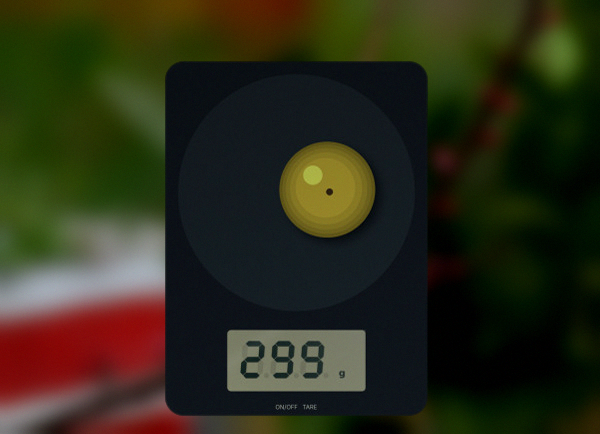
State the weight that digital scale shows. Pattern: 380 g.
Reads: 299 g
